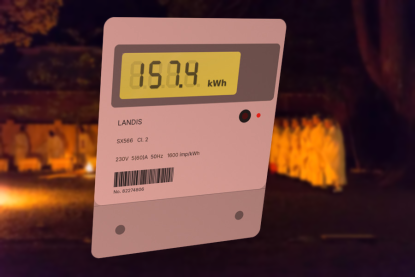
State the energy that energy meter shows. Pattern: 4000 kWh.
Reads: 157.4 kWh
